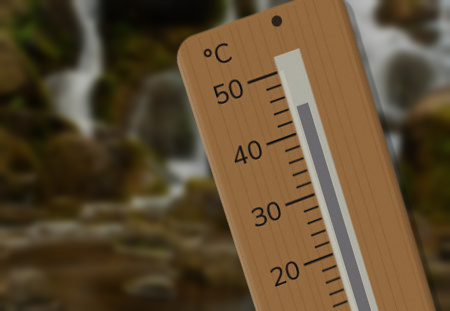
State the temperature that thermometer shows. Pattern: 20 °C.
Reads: 44 °C
